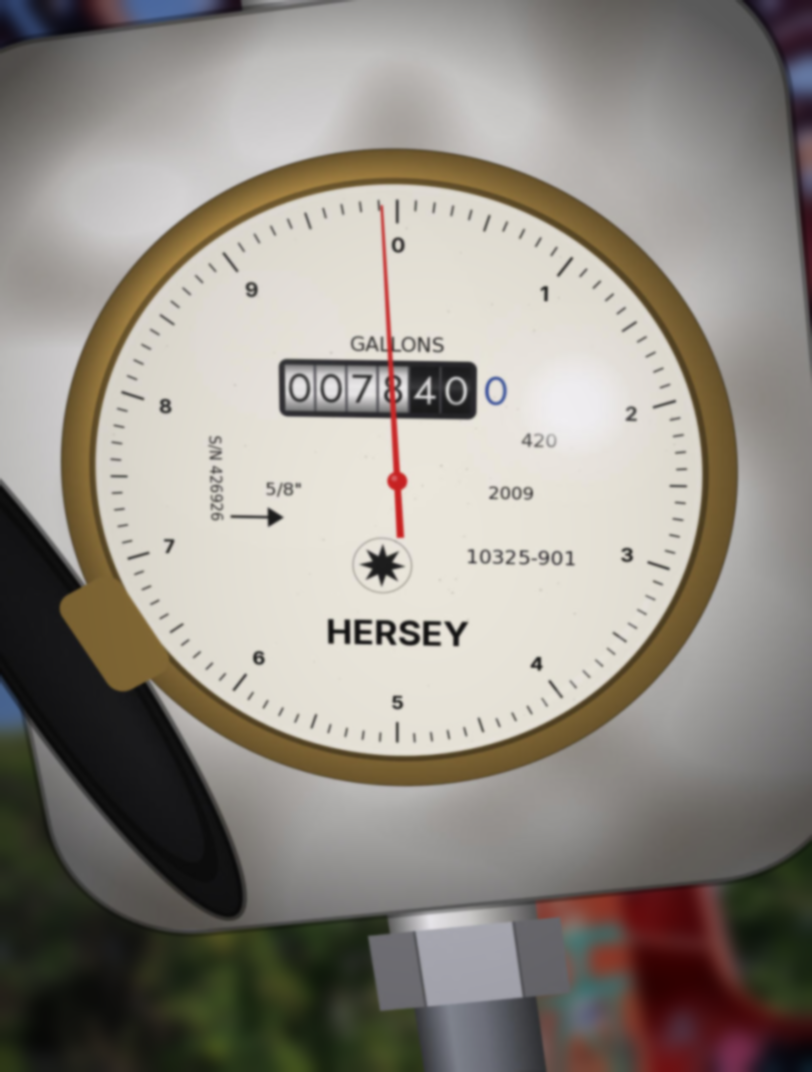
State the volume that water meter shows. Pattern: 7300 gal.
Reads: 78399.9 gal
